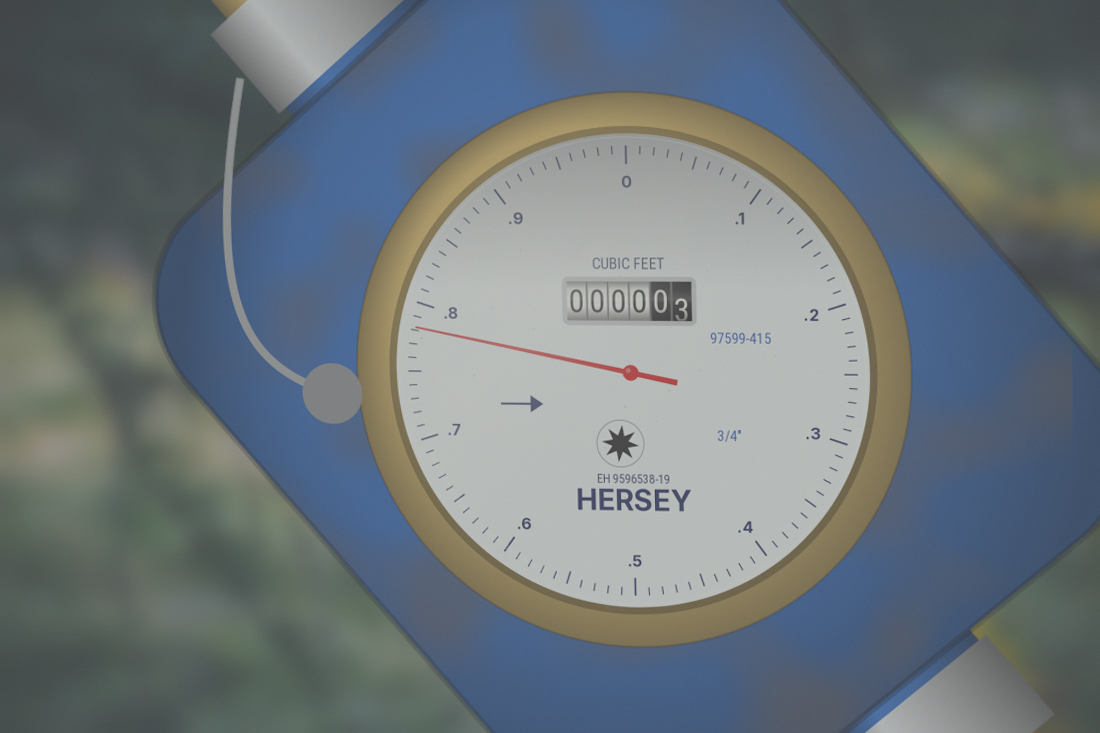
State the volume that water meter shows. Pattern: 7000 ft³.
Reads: 2.78 ft³
